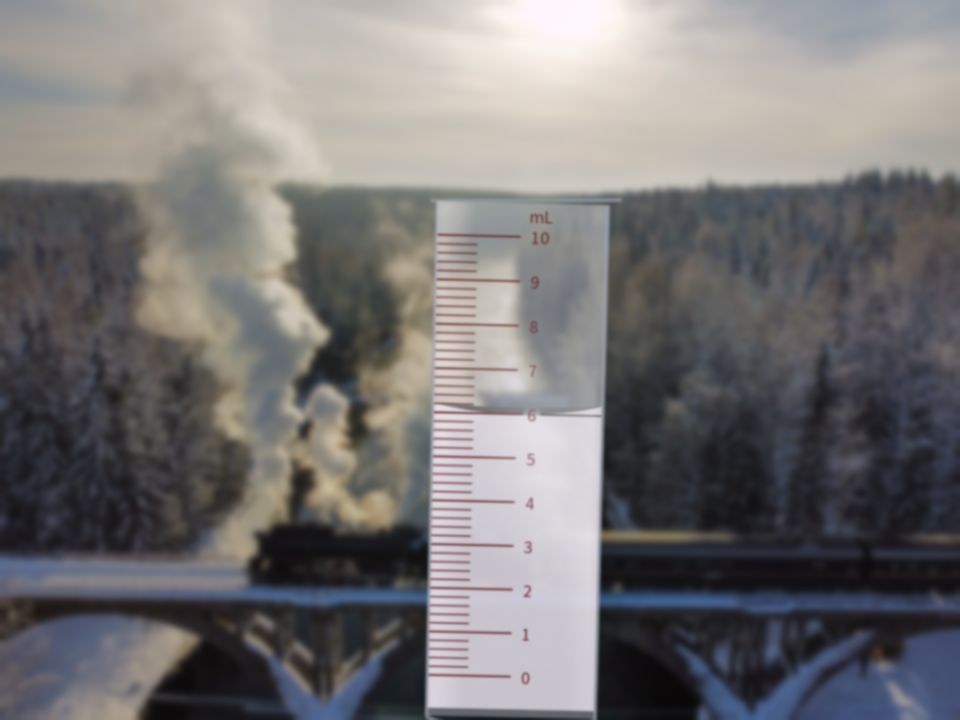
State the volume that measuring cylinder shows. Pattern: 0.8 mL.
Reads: 6 mL
